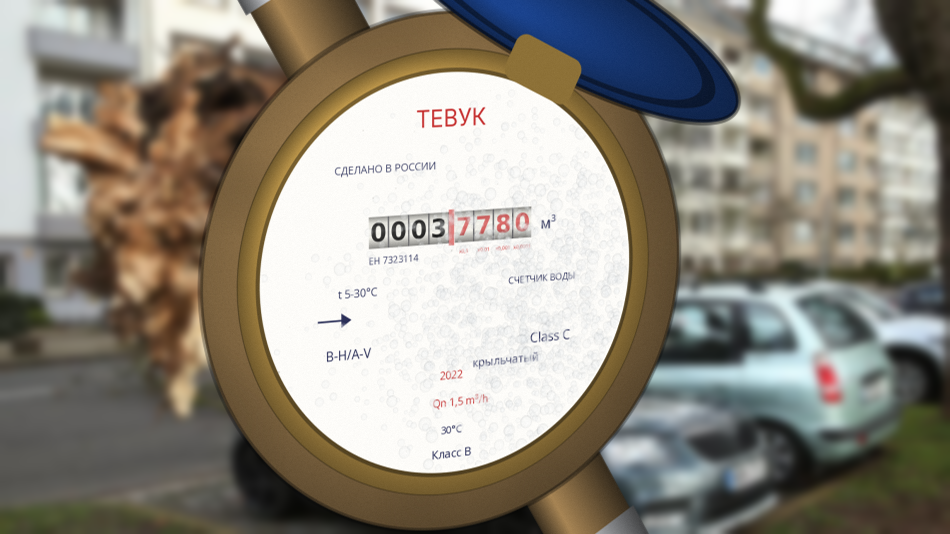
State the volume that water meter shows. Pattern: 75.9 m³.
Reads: 3.7780 m³
